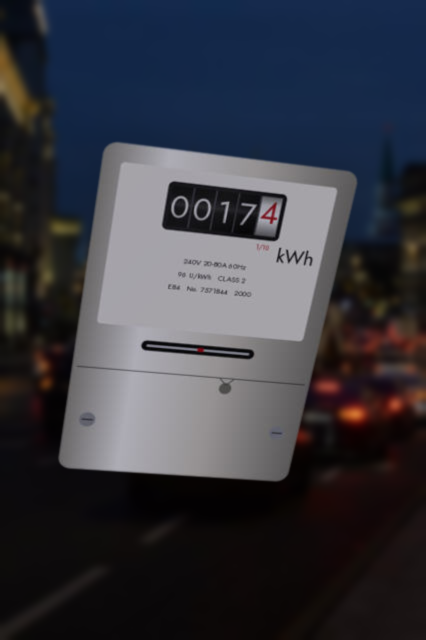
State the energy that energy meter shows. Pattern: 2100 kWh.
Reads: 17.4 kWh
